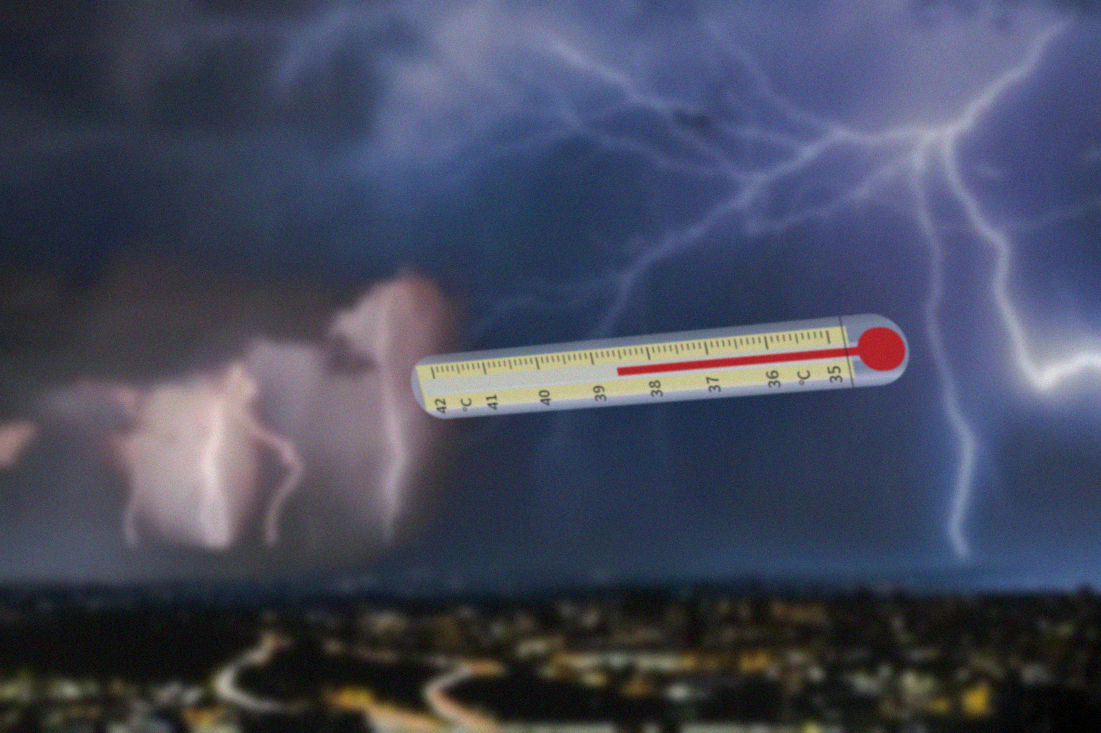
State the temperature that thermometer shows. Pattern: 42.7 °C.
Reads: 38.6 °C
